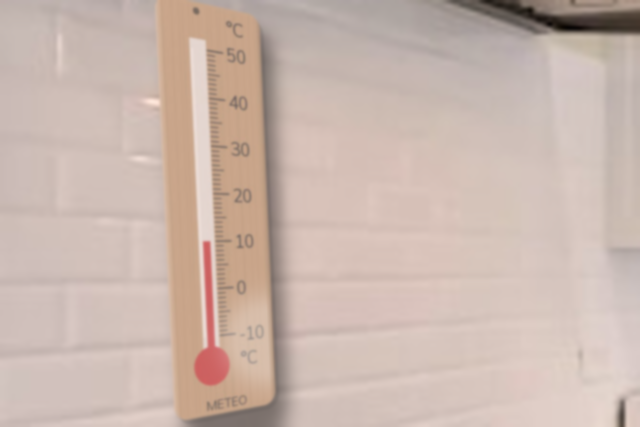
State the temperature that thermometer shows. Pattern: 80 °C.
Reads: 10 °C
